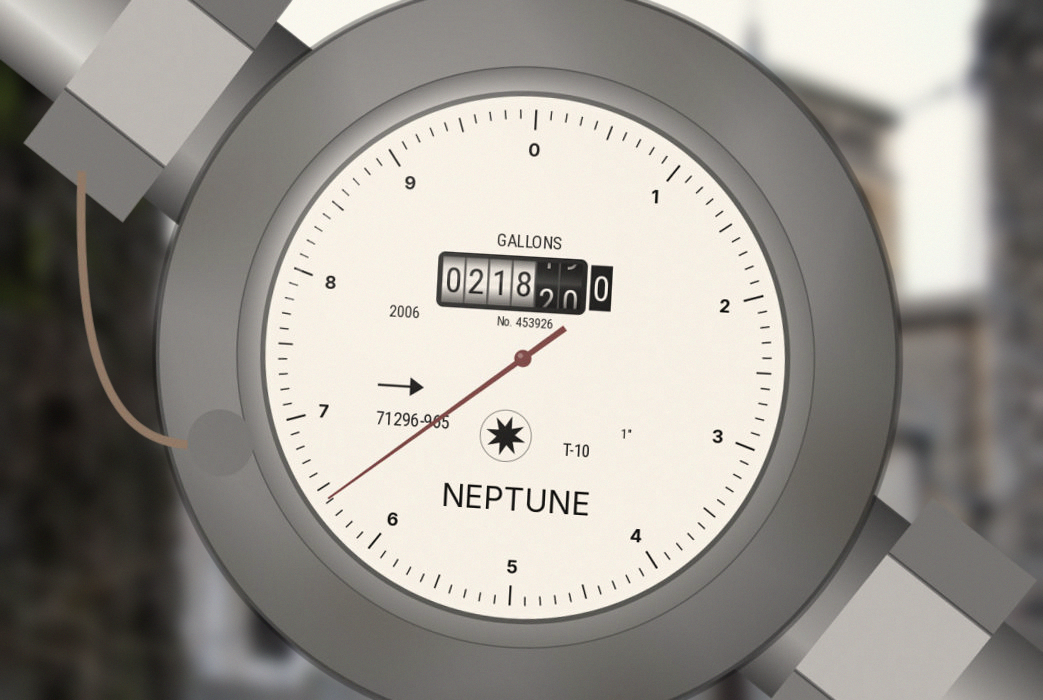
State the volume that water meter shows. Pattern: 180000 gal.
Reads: 218196.4 gal
